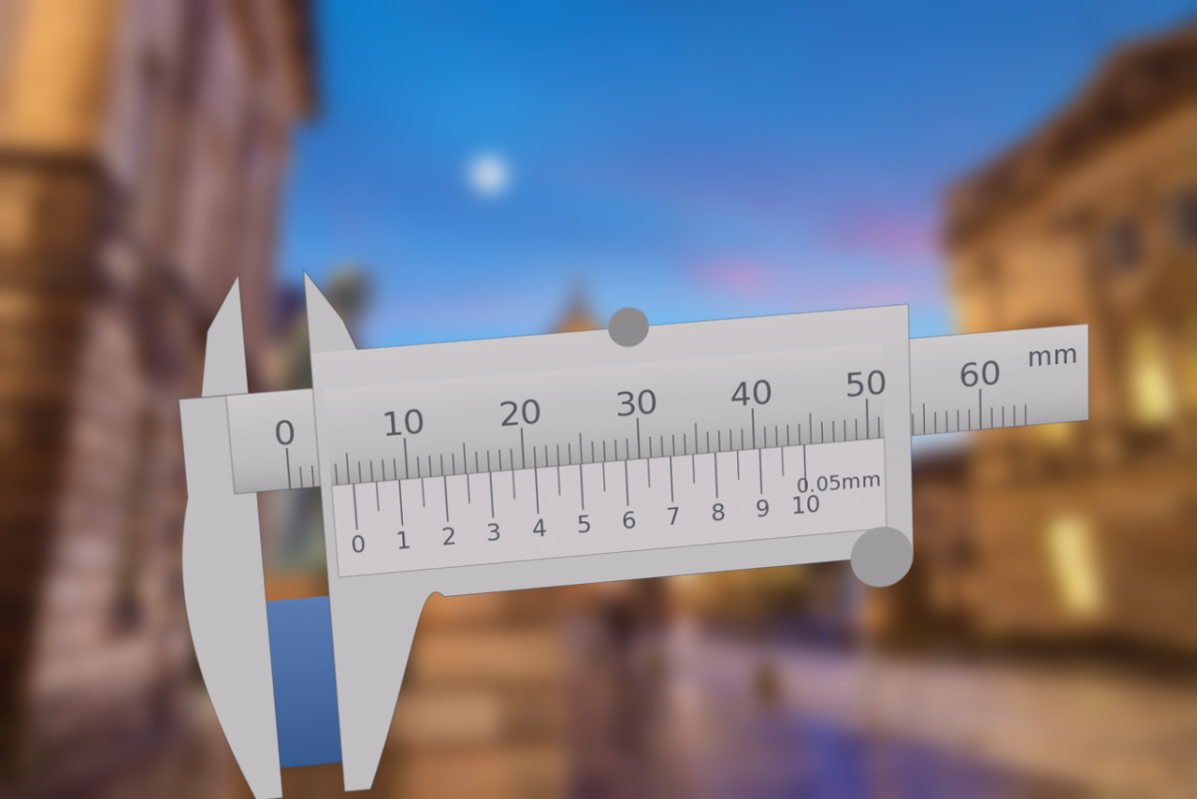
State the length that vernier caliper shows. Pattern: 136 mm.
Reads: 5.4 mm
